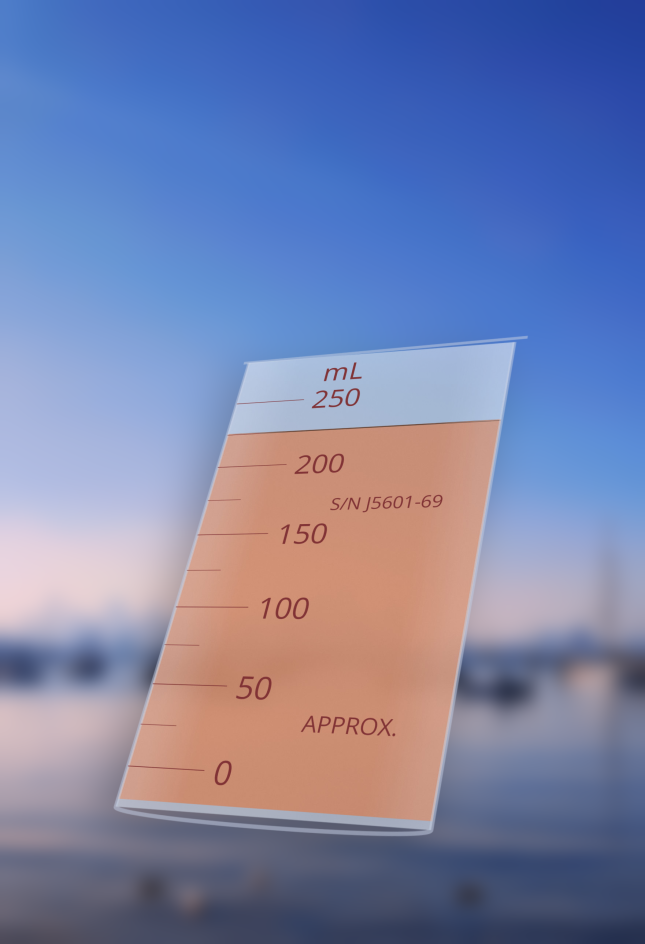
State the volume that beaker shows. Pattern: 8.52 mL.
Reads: 225 mL
